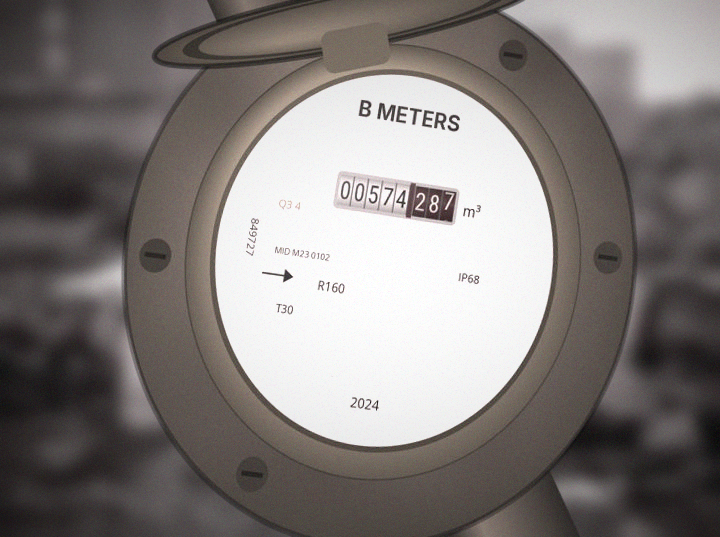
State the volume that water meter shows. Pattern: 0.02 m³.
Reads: 574.287 m³
